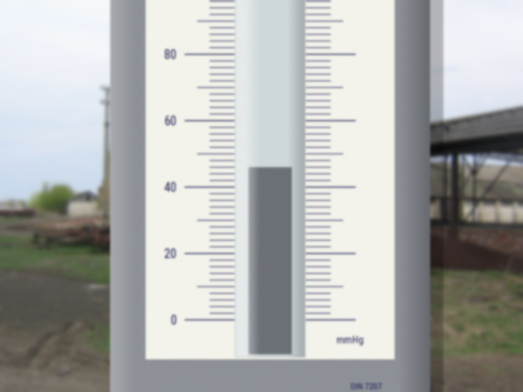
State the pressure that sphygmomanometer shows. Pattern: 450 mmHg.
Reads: 46 mmHg
